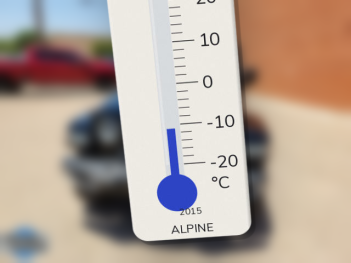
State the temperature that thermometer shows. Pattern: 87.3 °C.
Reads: -11 °C
